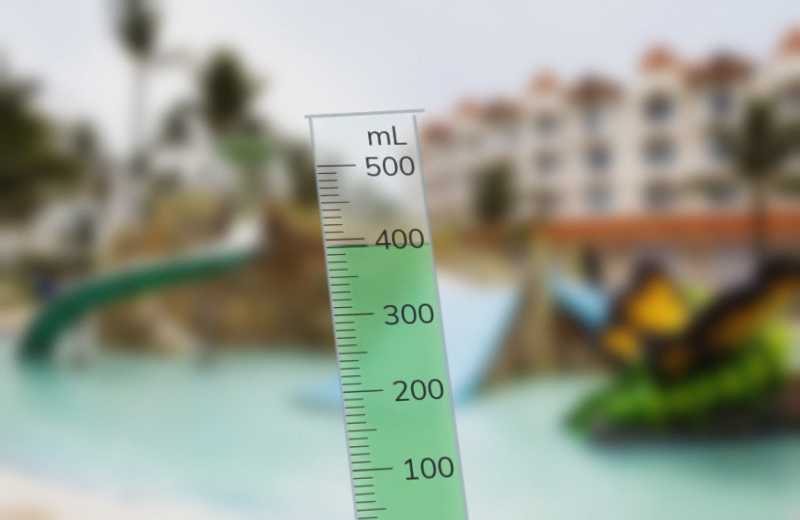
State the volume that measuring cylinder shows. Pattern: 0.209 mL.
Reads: 390 mL
